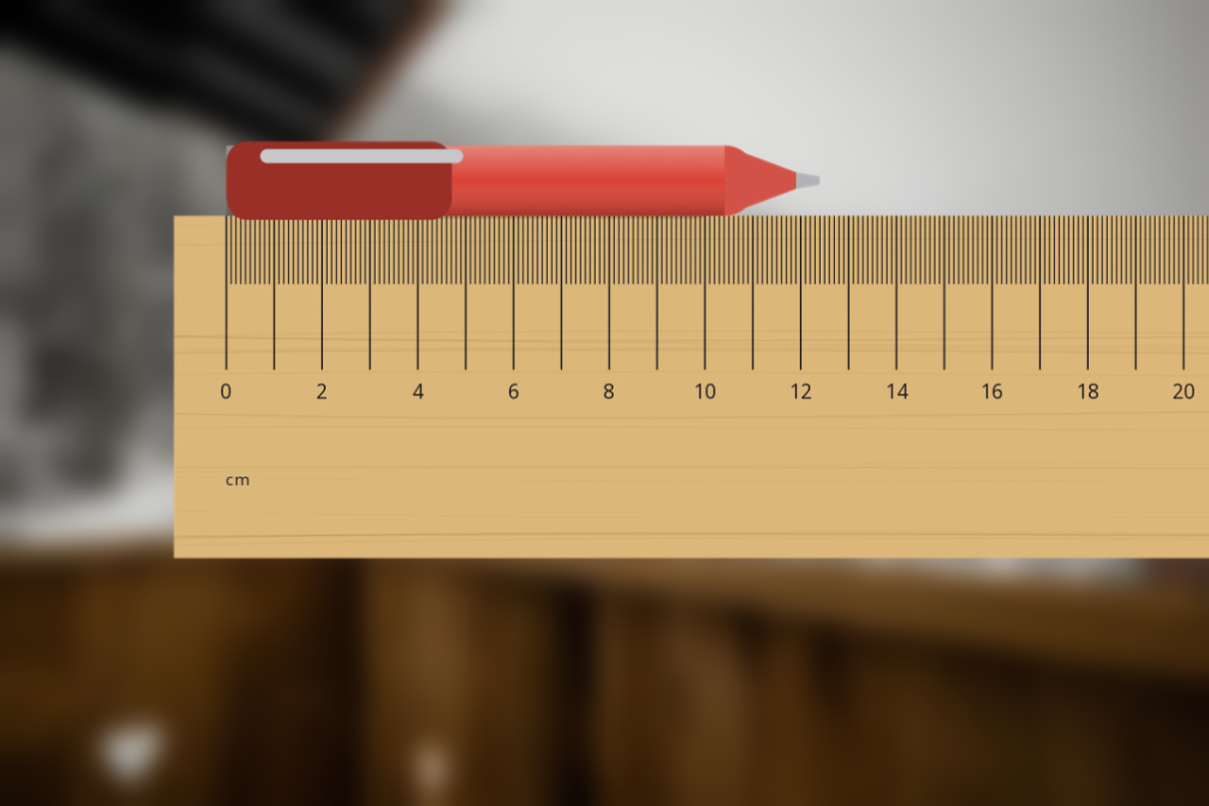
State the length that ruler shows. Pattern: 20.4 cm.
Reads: 12.4 cm
